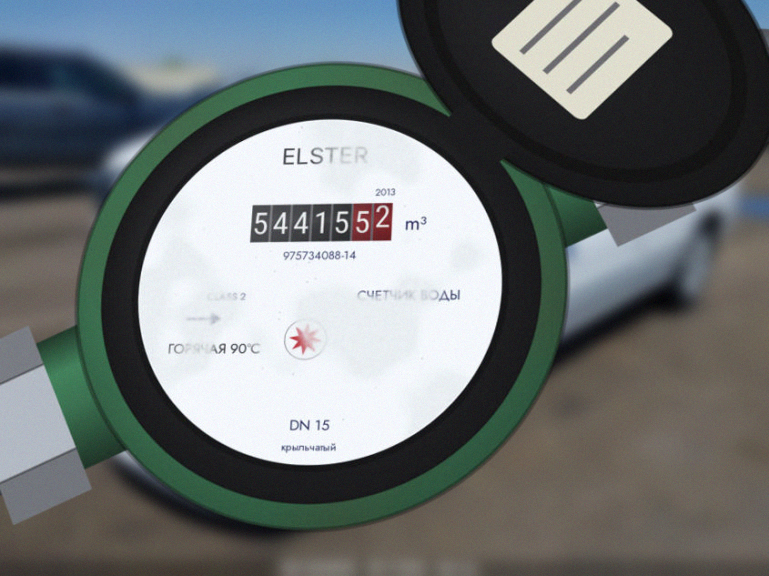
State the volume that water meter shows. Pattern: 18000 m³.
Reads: 54415.52 m³
